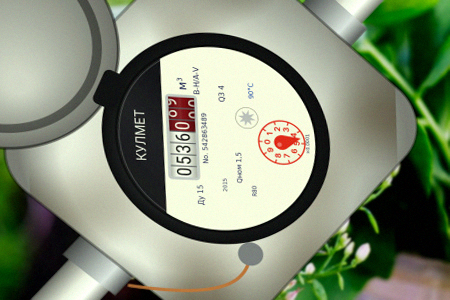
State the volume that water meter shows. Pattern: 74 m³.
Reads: 536.0894 m³
